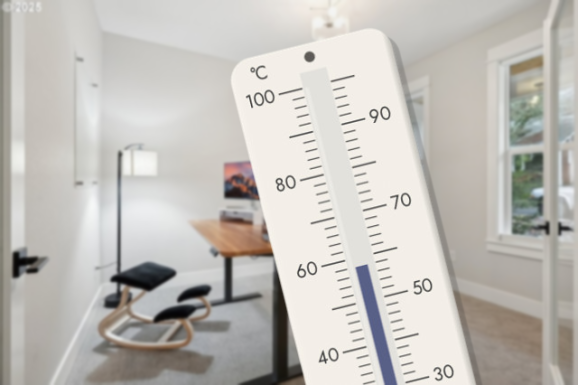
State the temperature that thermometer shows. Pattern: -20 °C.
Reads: 58 °C
